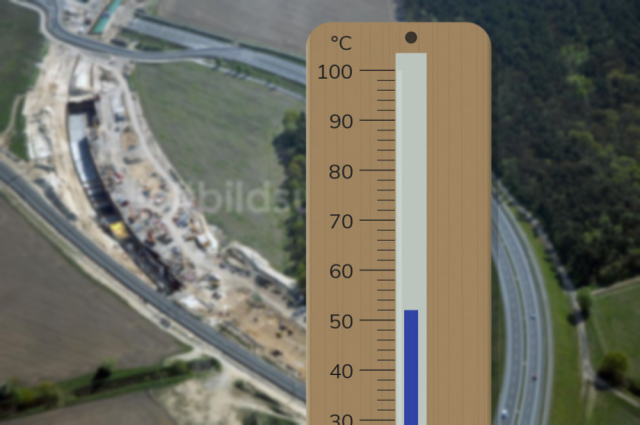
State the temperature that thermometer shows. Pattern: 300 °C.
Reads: 52 °C
